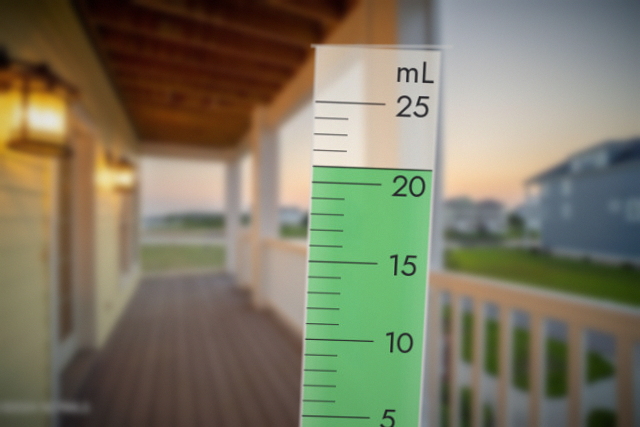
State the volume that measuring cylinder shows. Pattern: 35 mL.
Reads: 21 mL
